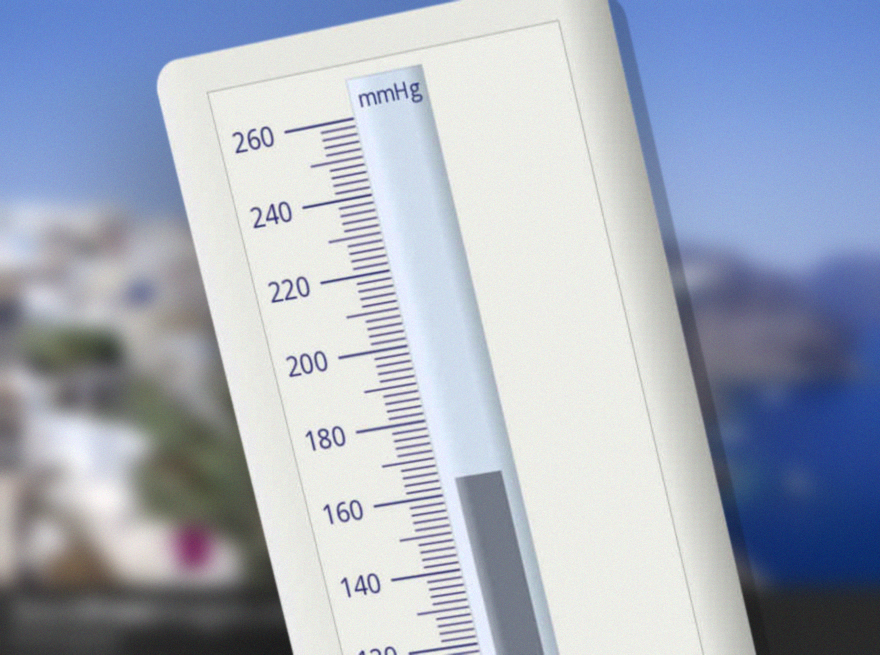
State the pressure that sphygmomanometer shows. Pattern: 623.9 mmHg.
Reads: 164 mmHg
